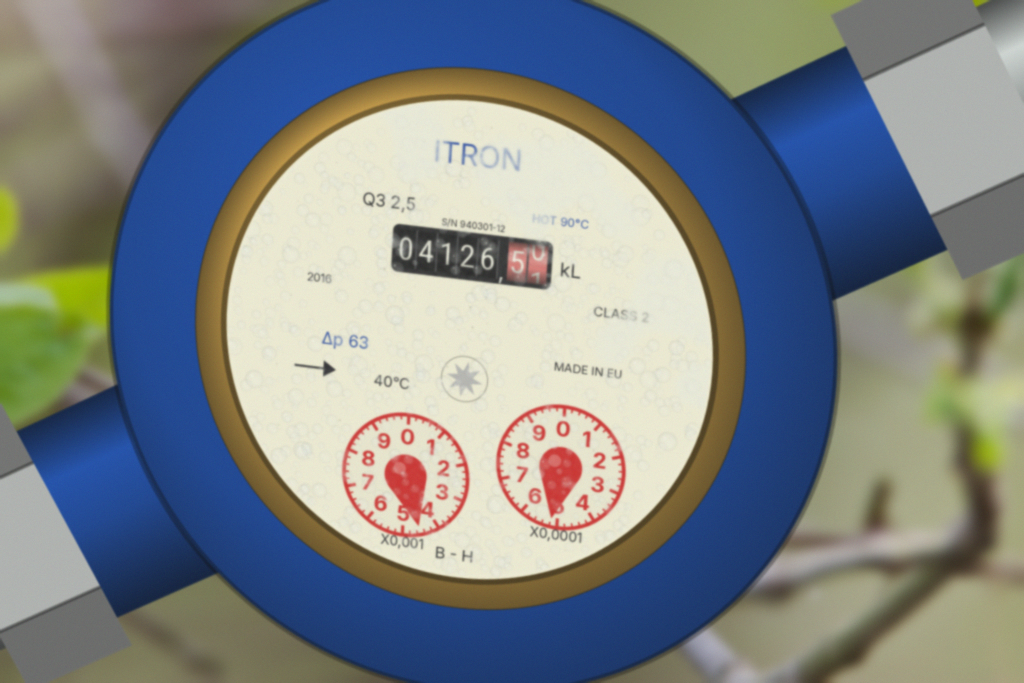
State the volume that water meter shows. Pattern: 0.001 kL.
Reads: 4126.5045 kL
